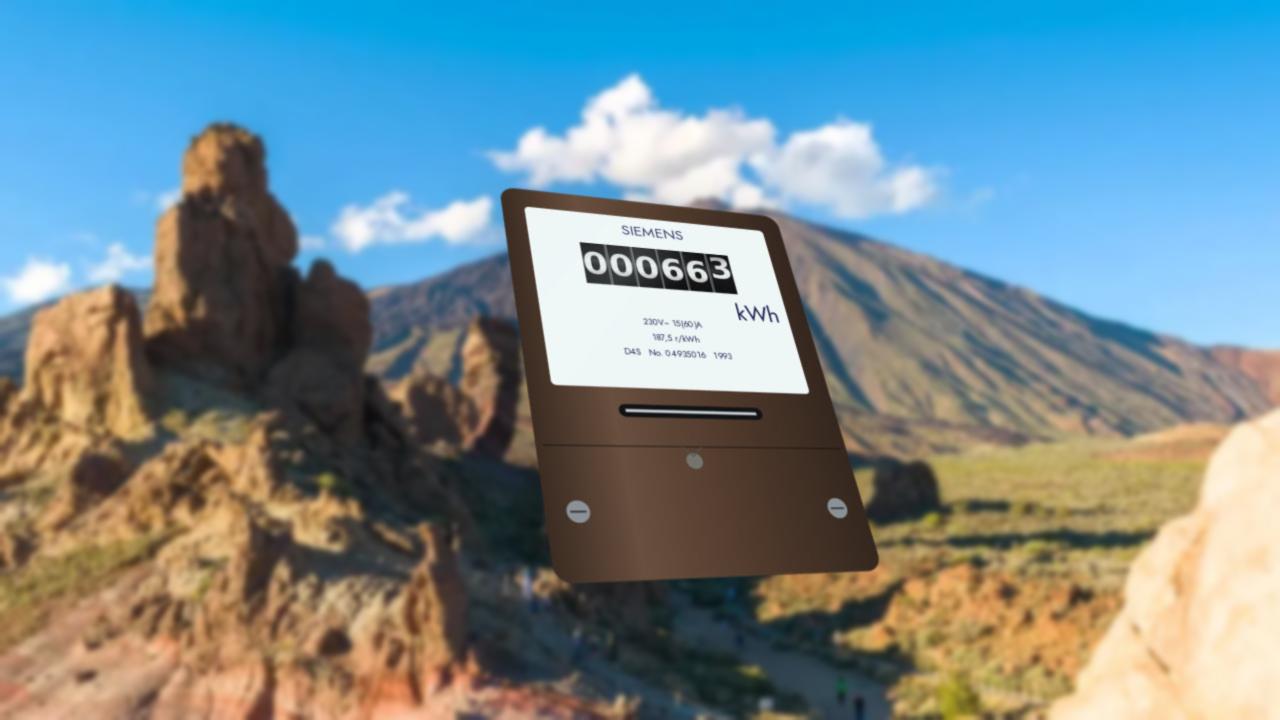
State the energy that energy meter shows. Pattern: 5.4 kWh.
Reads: 663 kWh
